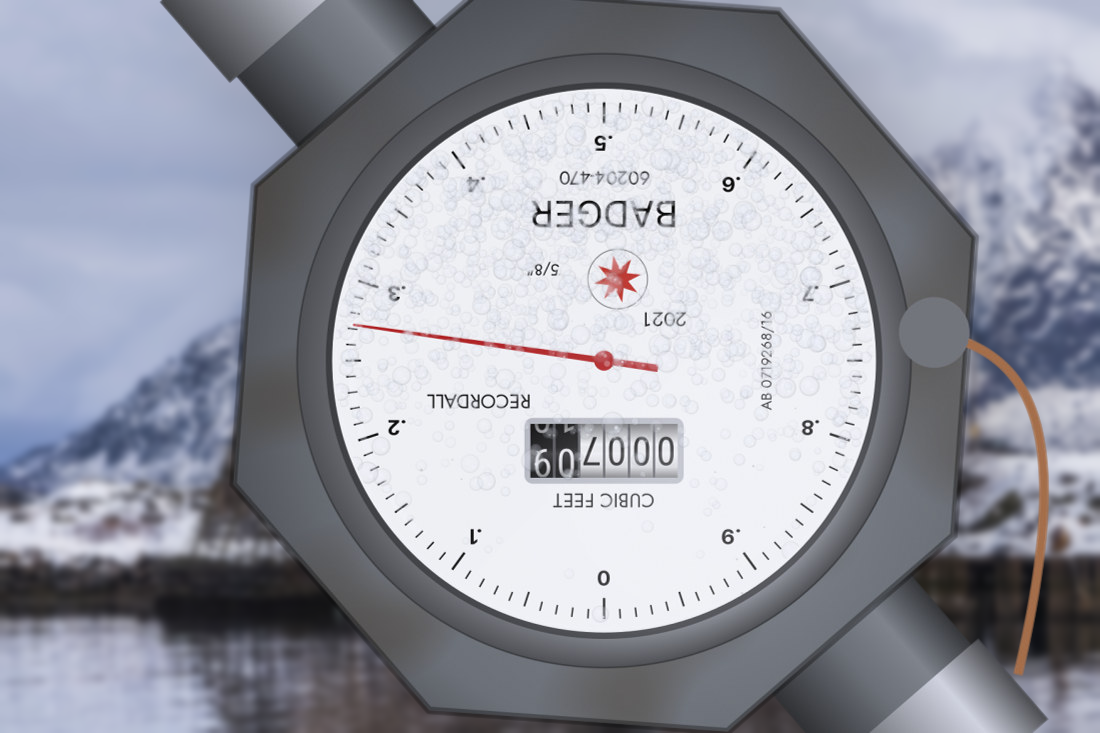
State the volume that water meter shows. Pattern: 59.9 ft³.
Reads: 709.27 ft³
